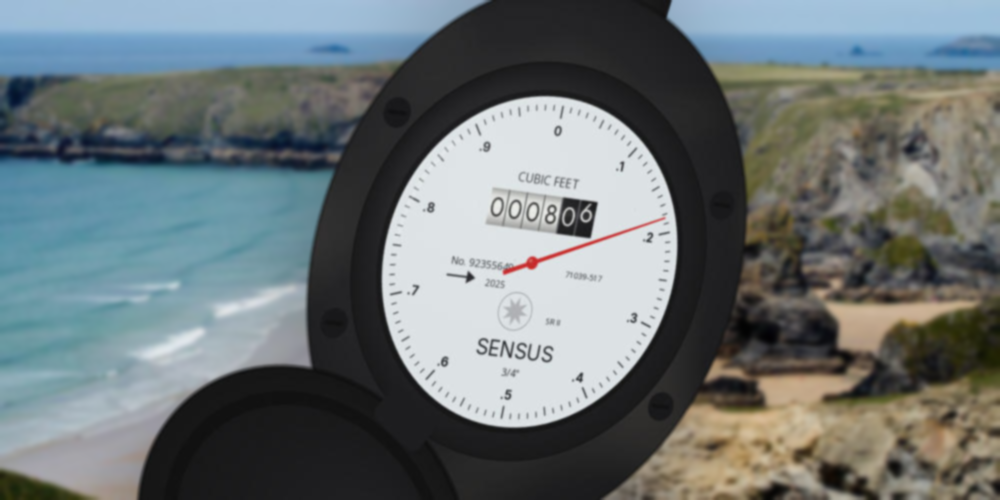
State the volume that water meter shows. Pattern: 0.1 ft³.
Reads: 806.18 ft³
